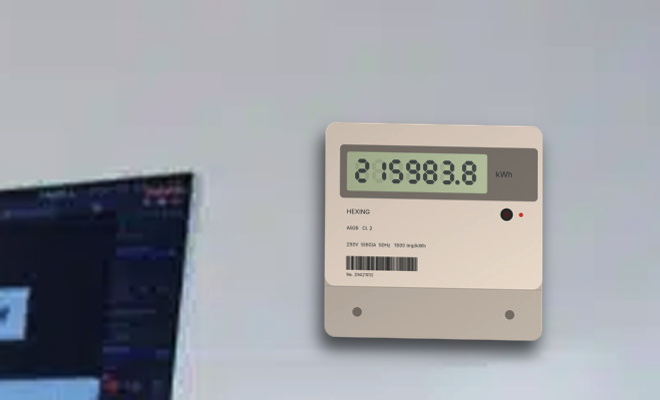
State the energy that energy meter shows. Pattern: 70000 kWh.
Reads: 215983.8 kWh
